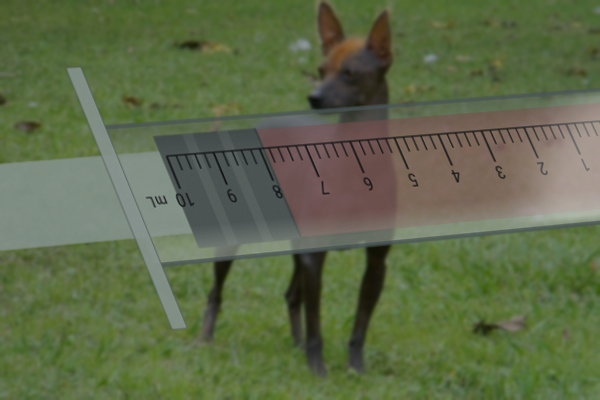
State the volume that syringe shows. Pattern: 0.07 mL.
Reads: 7.9 mL
